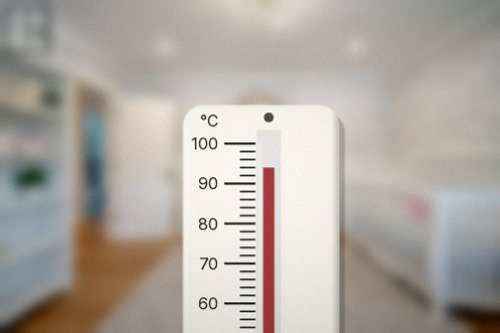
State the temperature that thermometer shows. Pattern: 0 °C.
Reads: 94 °C
